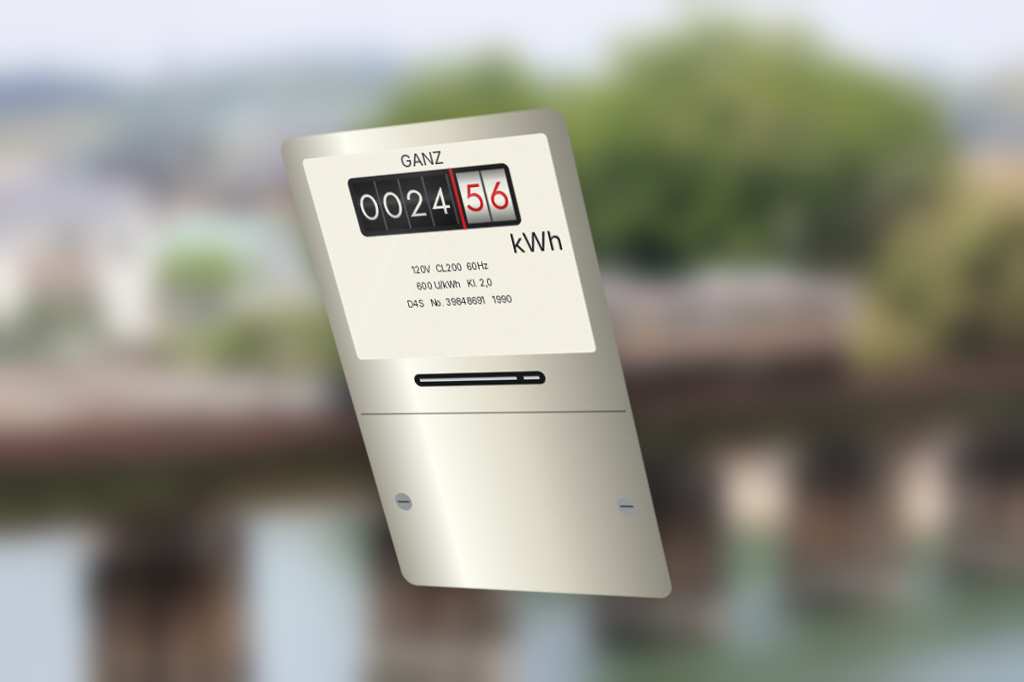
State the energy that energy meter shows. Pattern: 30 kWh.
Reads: 24.56 kWh
